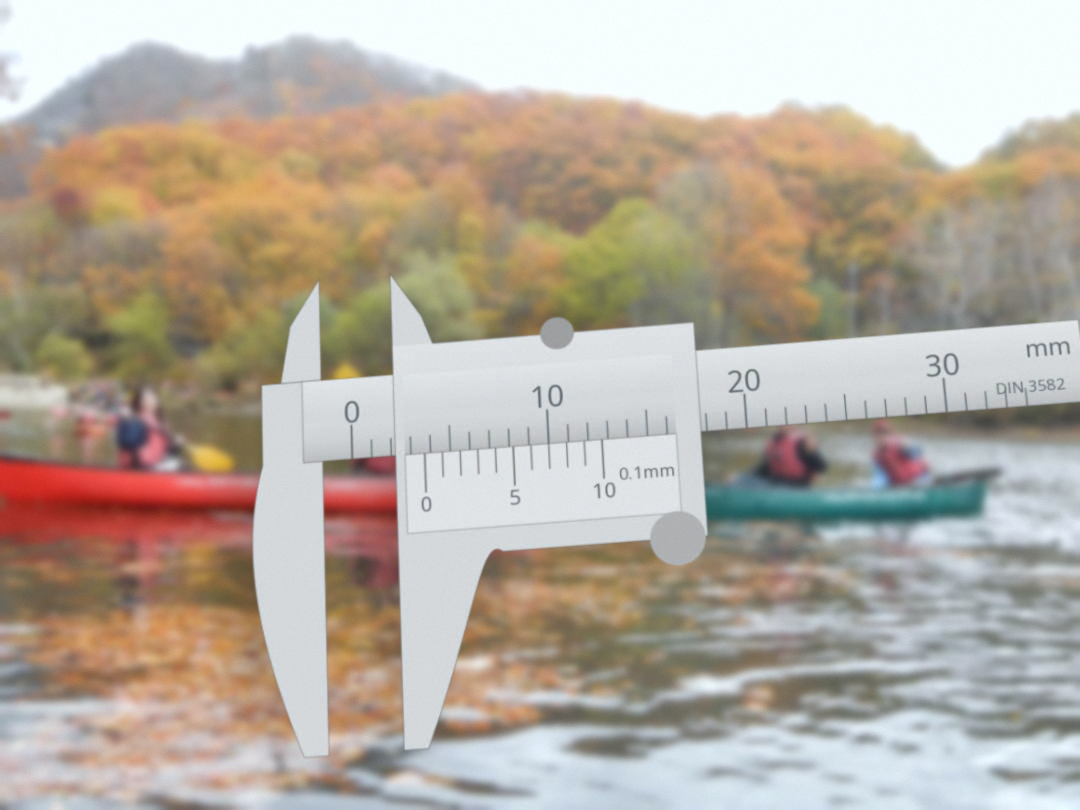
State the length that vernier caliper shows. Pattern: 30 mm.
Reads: 3.7 mm
